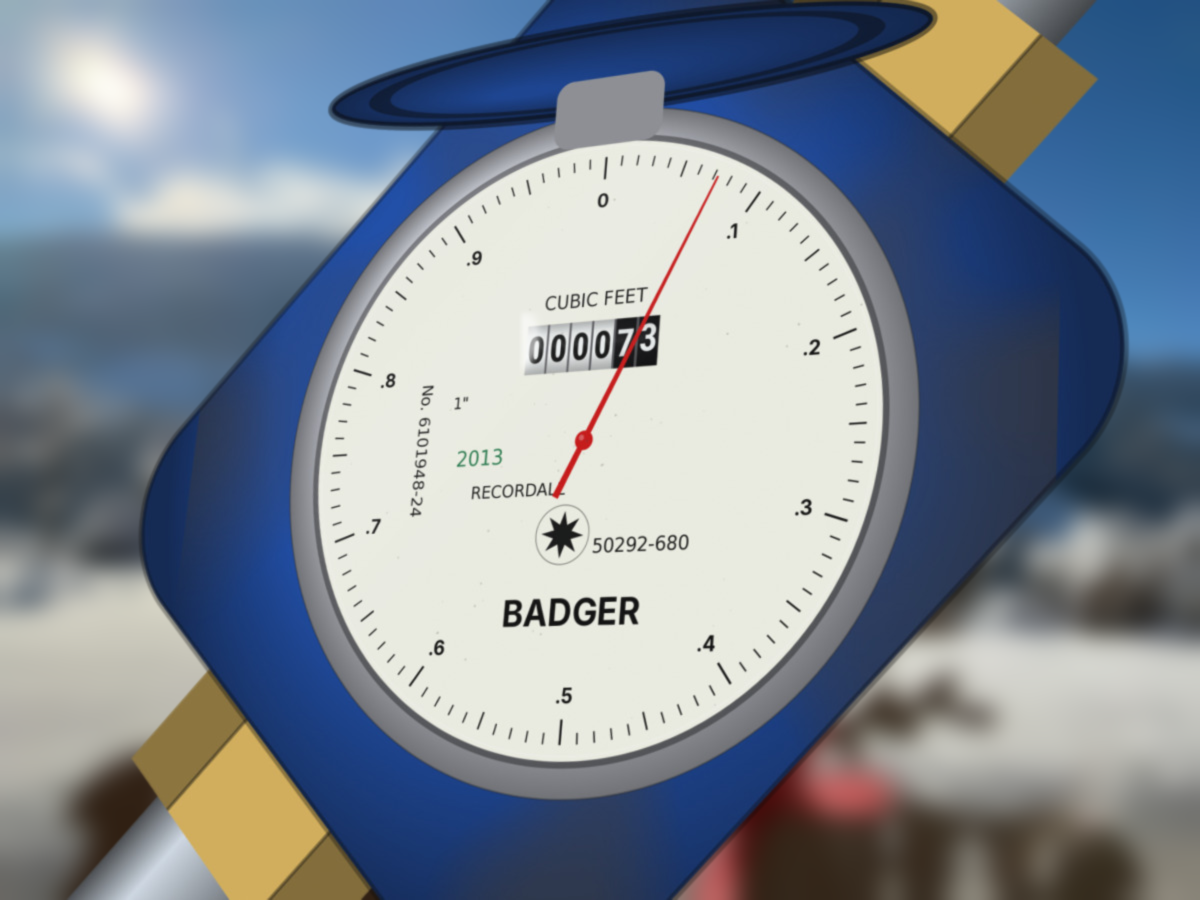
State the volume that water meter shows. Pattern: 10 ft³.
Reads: 73.07 ft³
